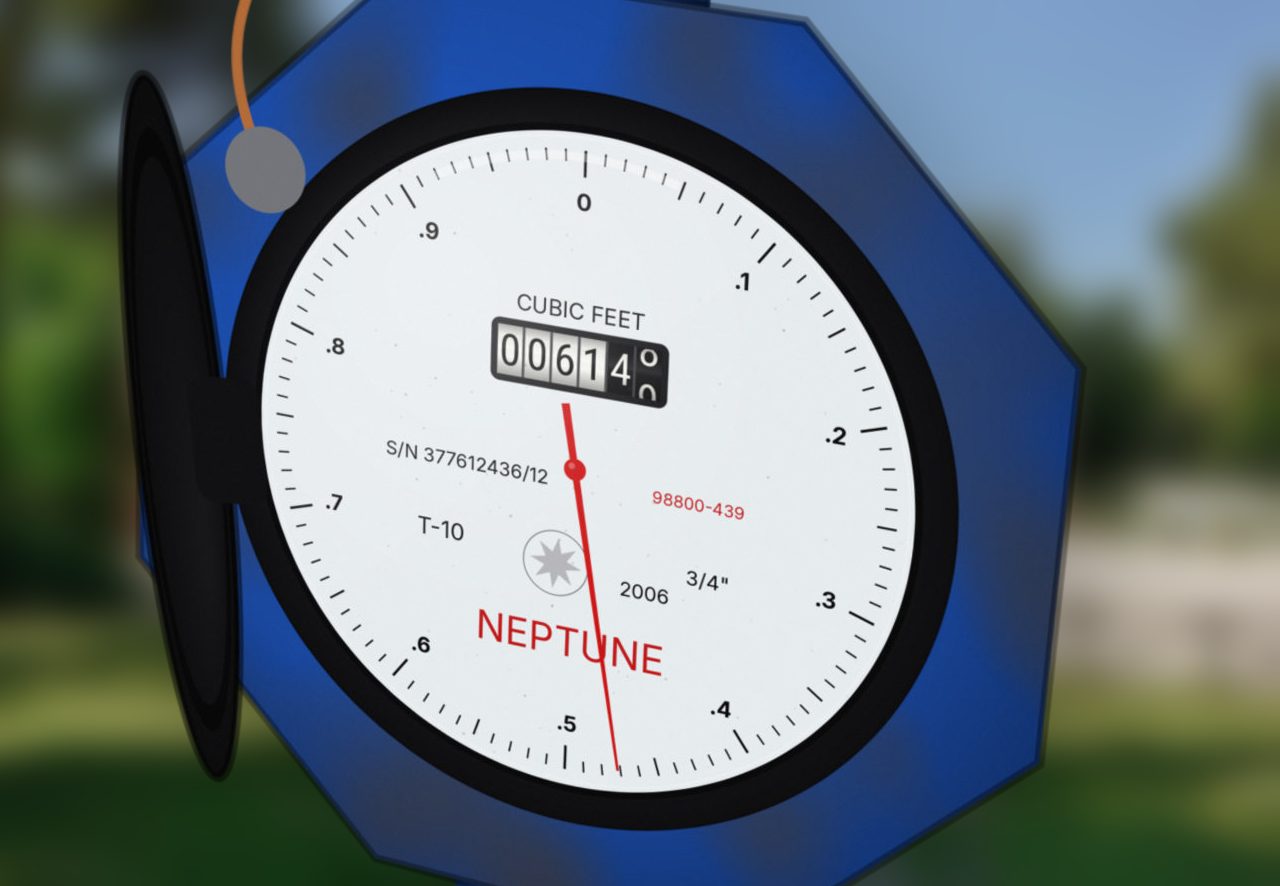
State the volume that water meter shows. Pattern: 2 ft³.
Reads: 6148.47 ft³
